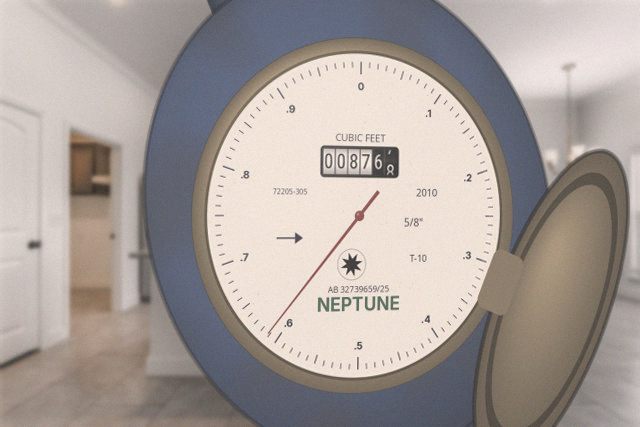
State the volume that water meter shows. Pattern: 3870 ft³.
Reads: 8767.61 ft³
